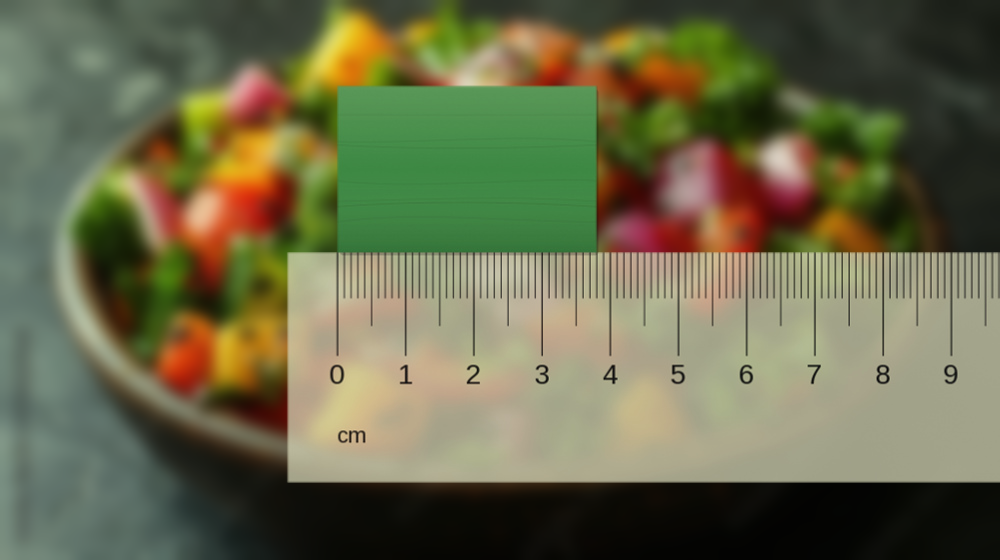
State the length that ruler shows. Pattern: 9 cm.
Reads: 3.8 cm
